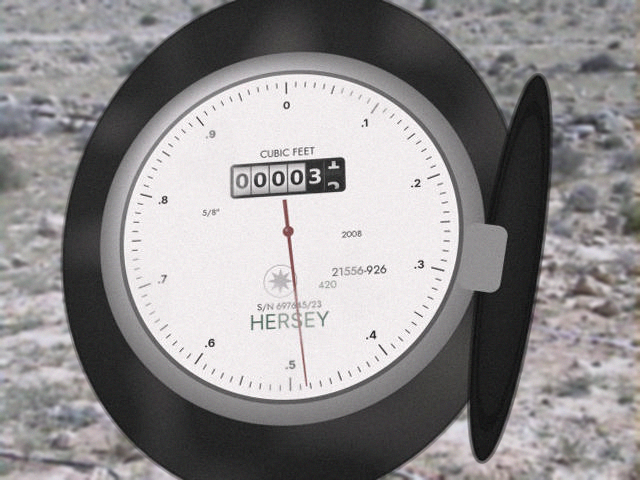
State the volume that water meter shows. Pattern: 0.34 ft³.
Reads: 31.48 ft³
